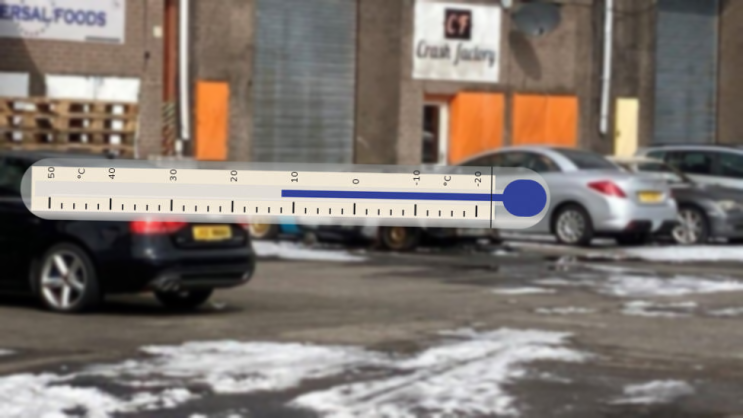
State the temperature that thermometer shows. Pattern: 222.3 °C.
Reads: 12 °C
